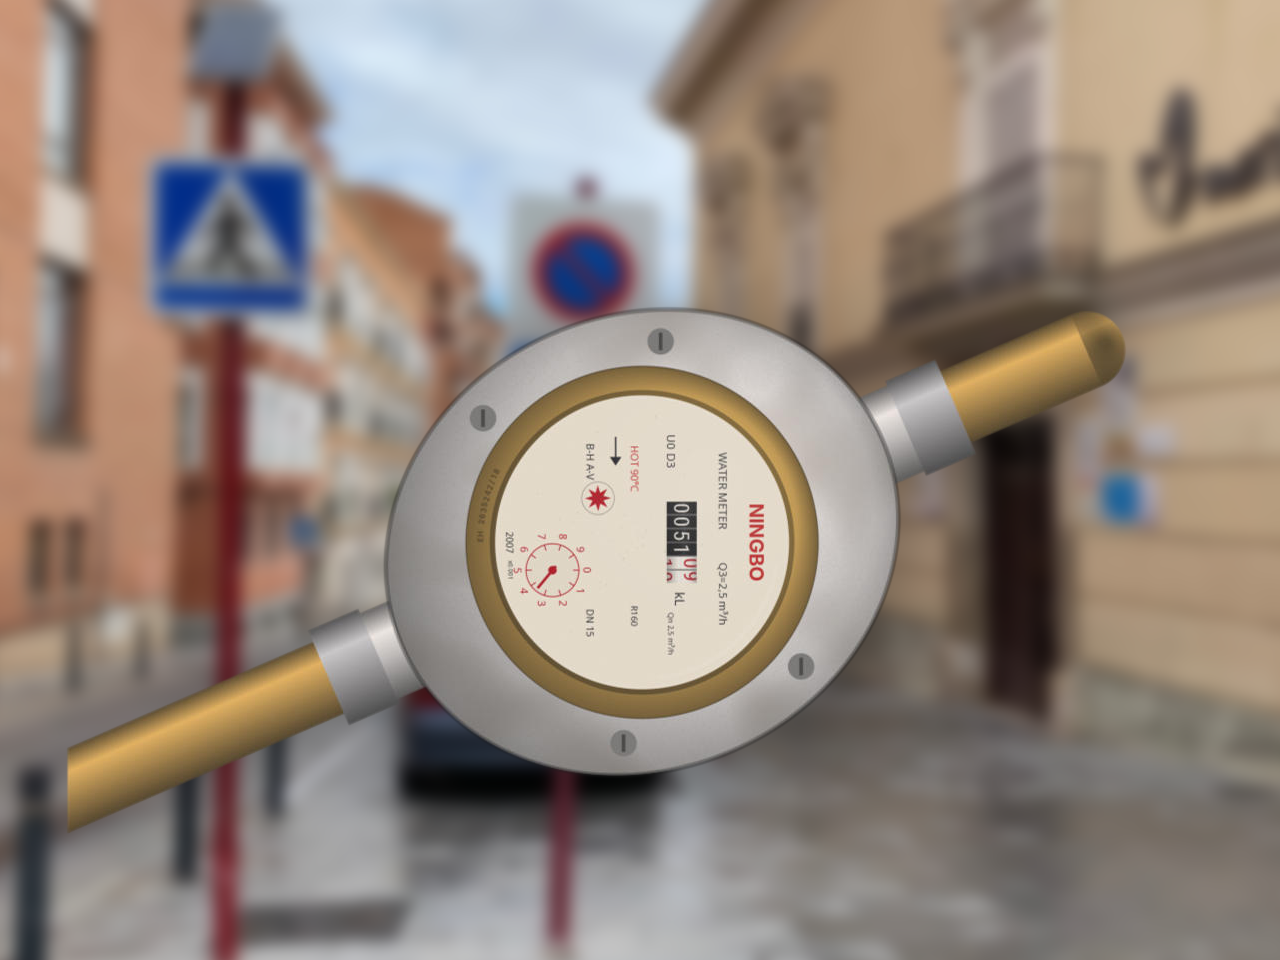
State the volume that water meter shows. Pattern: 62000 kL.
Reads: 51.093 kL
